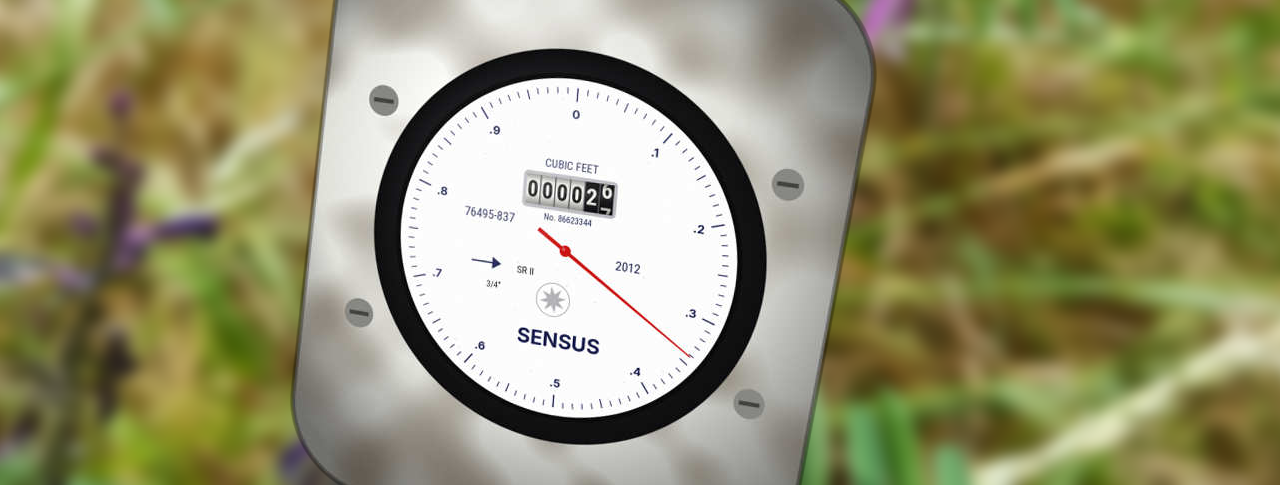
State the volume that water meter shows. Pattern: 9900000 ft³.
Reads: 26.34 ft³
